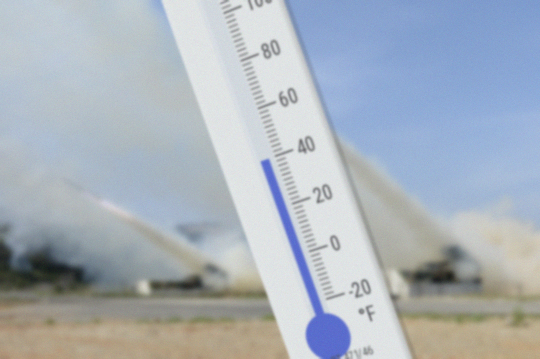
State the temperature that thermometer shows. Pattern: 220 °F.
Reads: 40 °F
